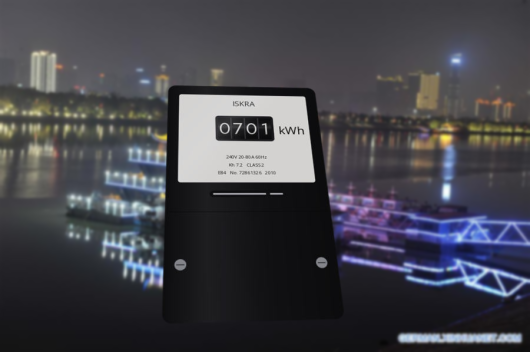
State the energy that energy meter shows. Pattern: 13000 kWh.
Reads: 701 kWh
